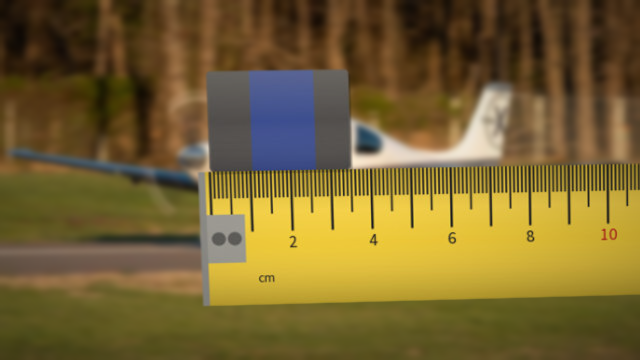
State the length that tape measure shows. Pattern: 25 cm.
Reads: 3.5 cm
